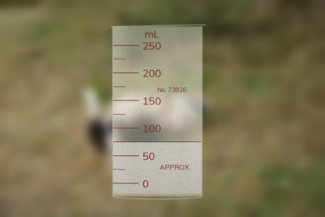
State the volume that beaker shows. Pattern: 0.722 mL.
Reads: 75 mL
